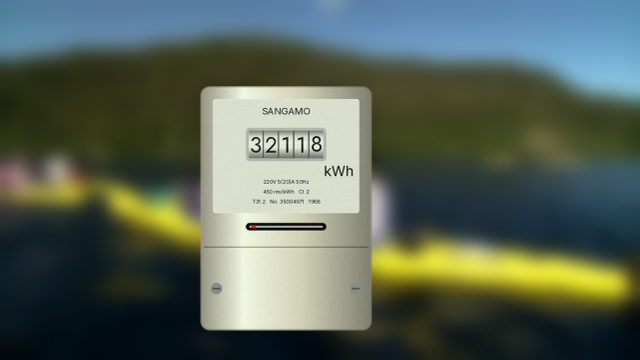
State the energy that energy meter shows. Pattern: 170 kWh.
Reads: 32118 kWh
